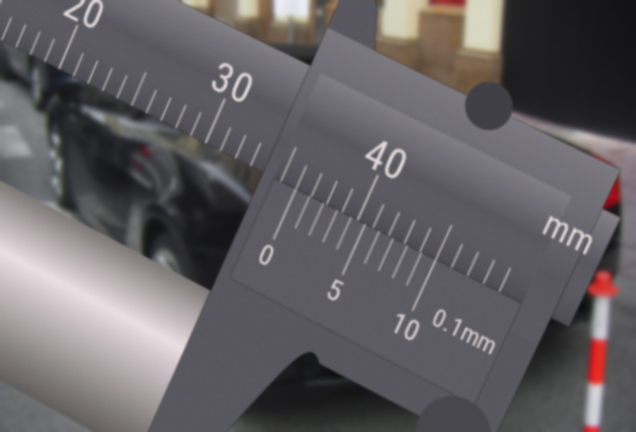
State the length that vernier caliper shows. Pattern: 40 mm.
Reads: 36.0 mm
